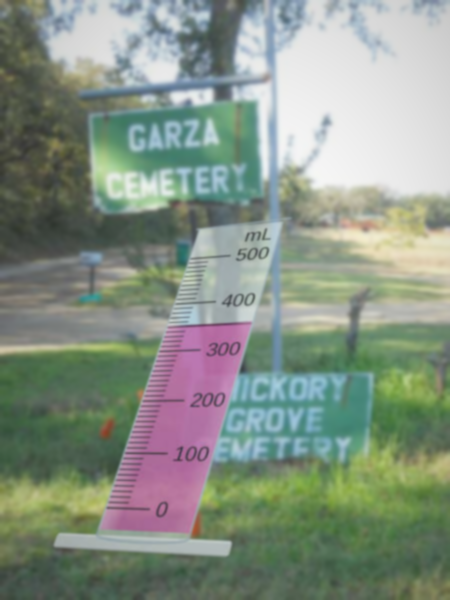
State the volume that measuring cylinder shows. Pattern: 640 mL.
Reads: 350 mL
